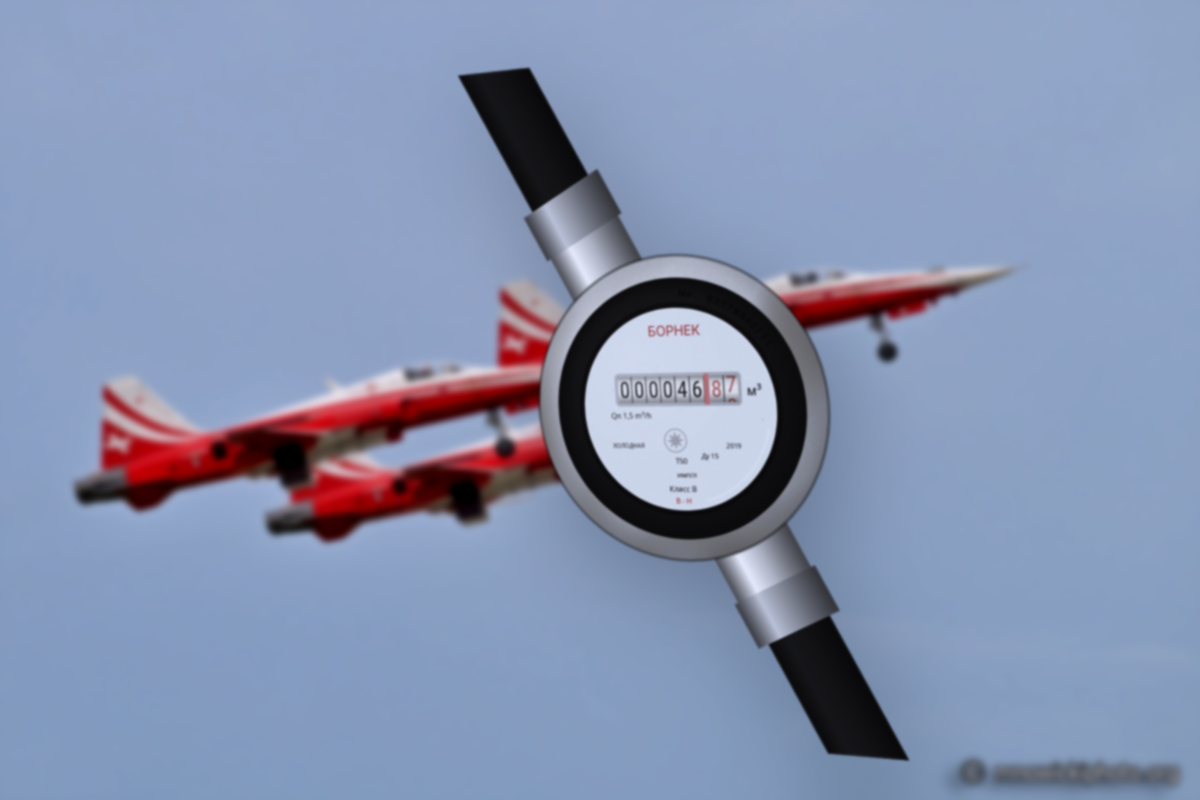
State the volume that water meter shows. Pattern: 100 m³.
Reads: 46.87 m³
